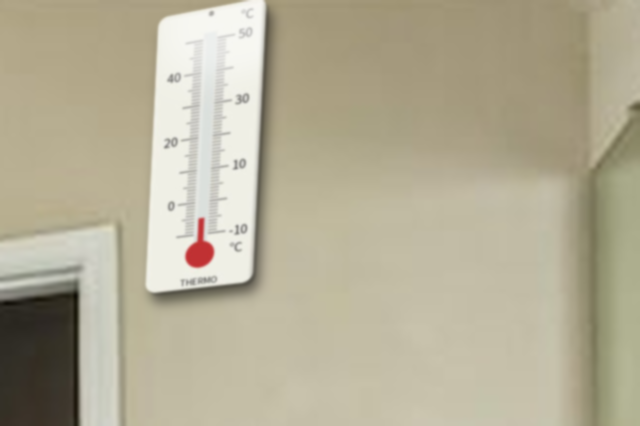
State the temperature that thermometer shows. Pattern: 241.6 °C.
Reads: -5 °C
